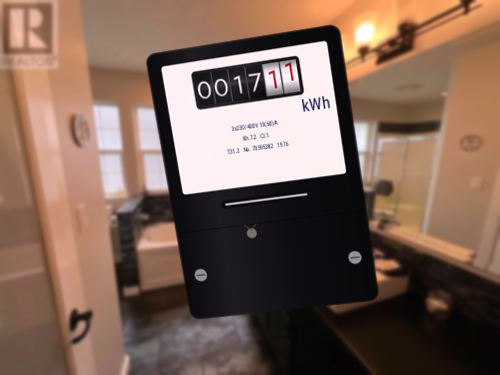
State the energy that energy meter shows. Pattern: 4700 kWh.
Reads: 17.11 kWh
